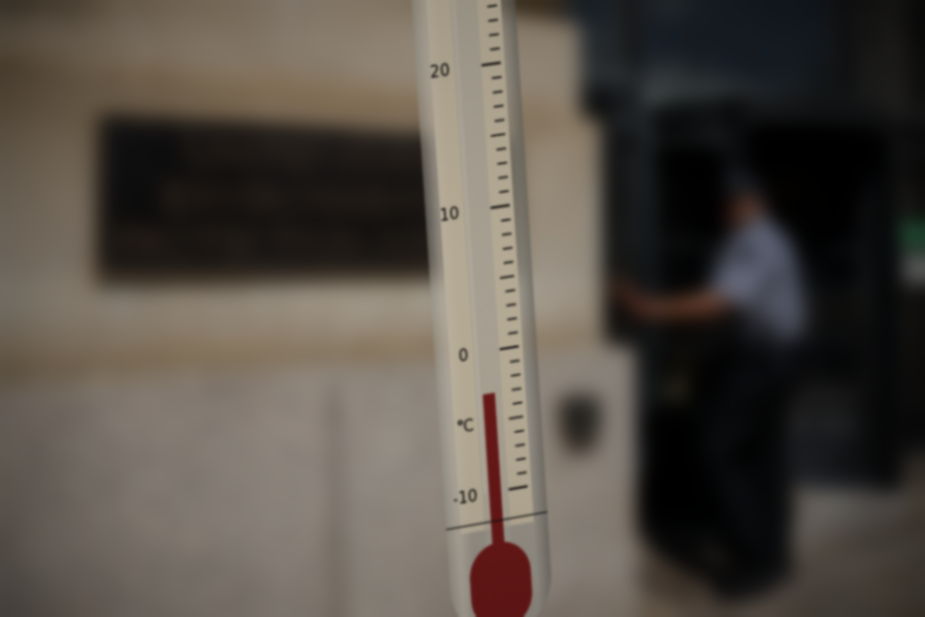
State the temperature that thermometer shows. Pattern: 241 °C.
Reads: -3 °C
